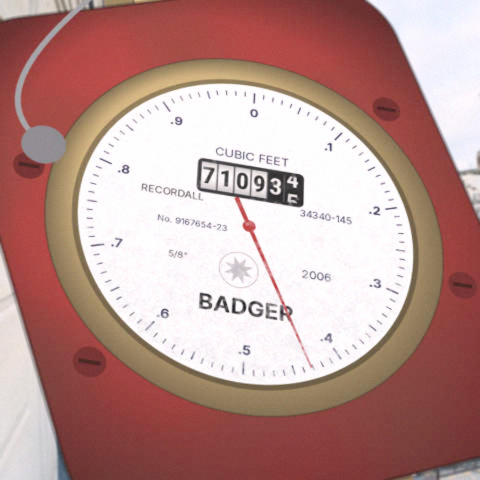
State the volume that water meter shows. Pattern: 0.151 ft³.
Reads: 710934.43 ft³
